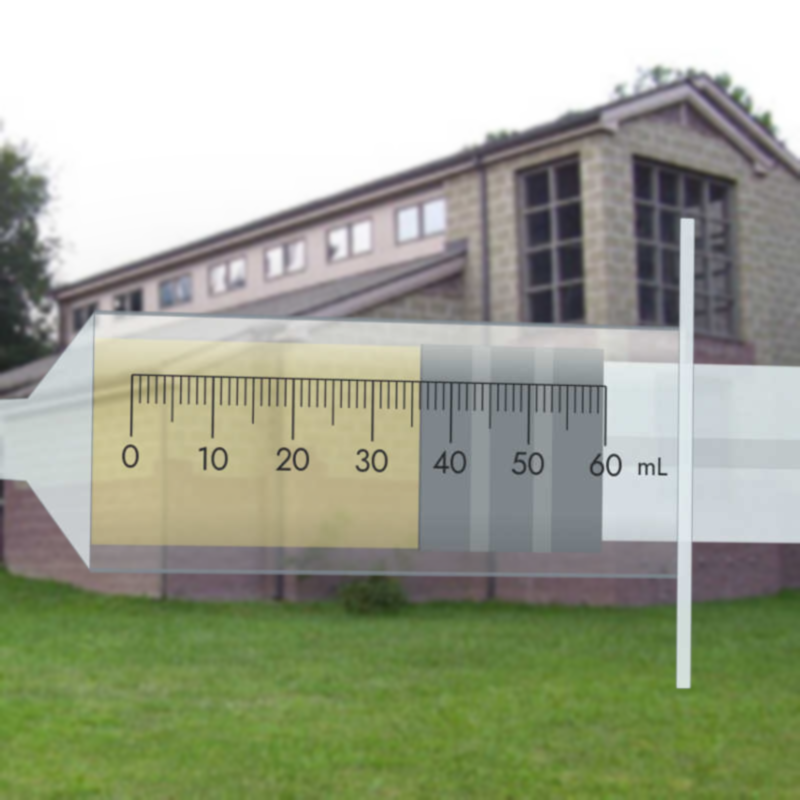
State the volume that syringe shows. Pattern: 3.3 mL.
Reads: 36 mL
